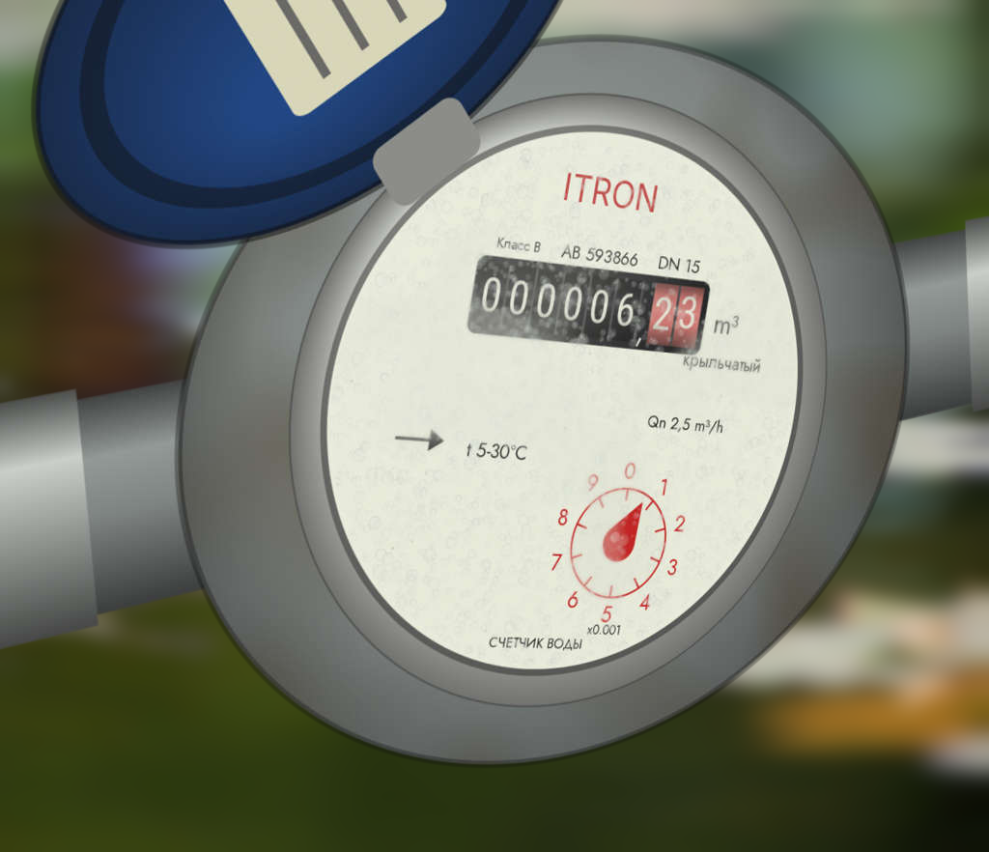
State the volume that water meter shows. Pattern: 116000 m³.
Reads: 6.230 m³
